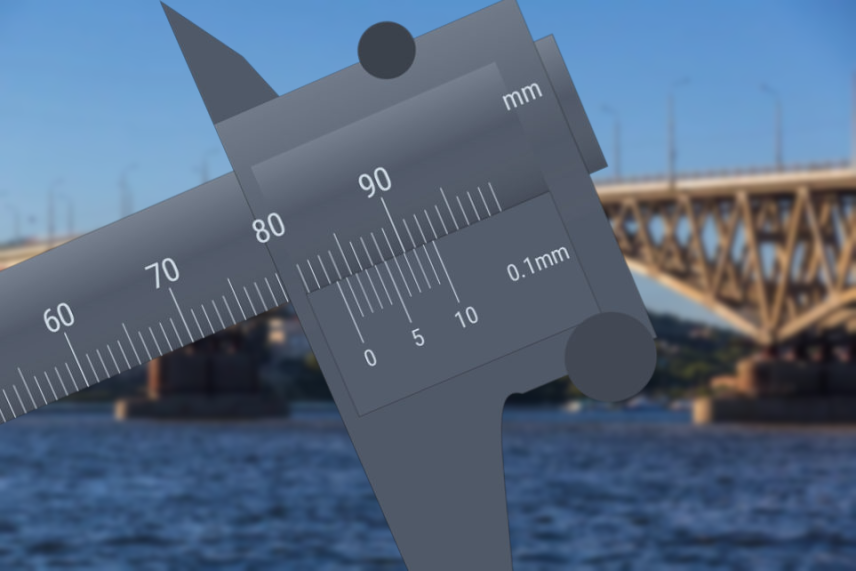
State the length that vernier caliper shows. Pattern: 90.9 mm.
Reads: 83.6 mm
